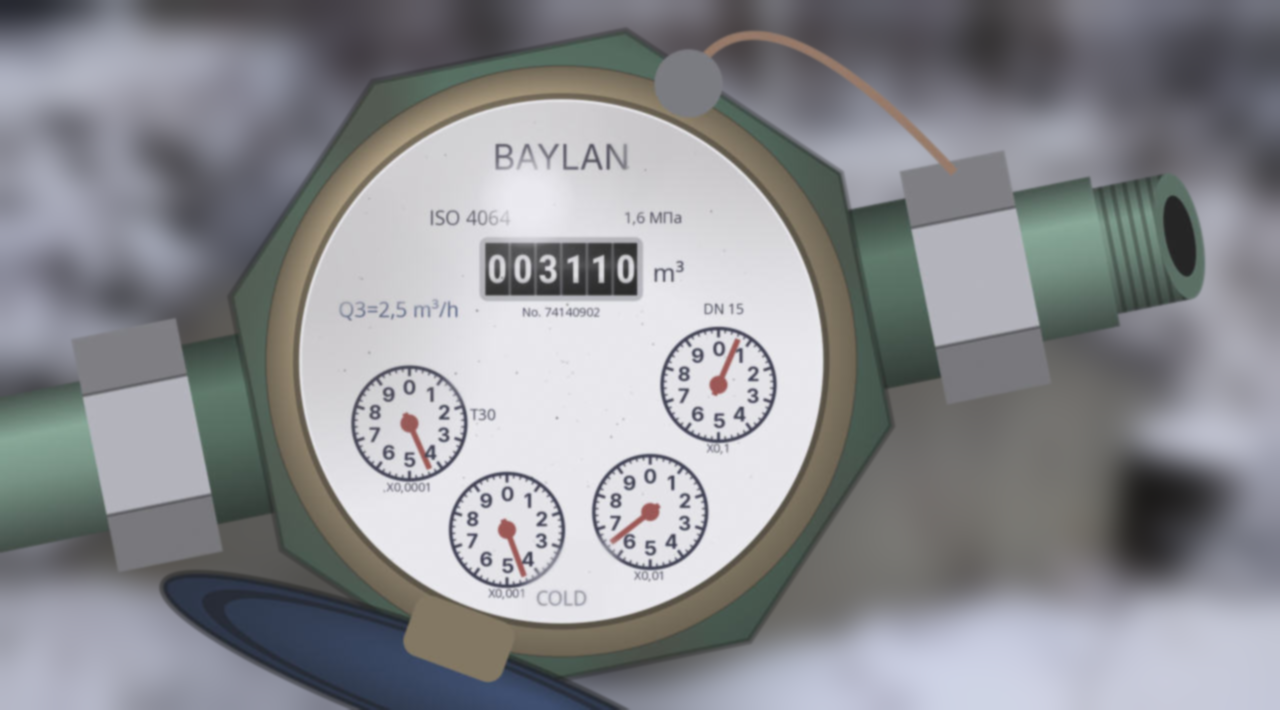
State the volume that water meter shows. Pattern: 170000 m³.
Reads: 3110.0644 m³
